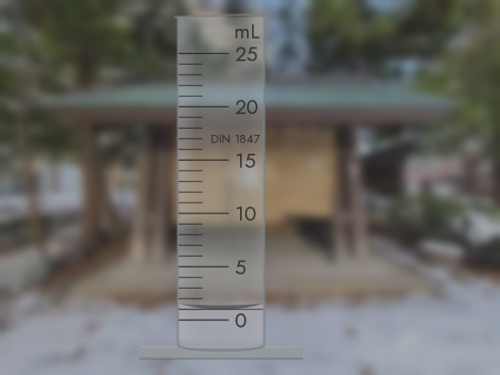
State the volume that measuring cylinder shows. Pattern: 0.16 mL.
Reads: 1 mL
